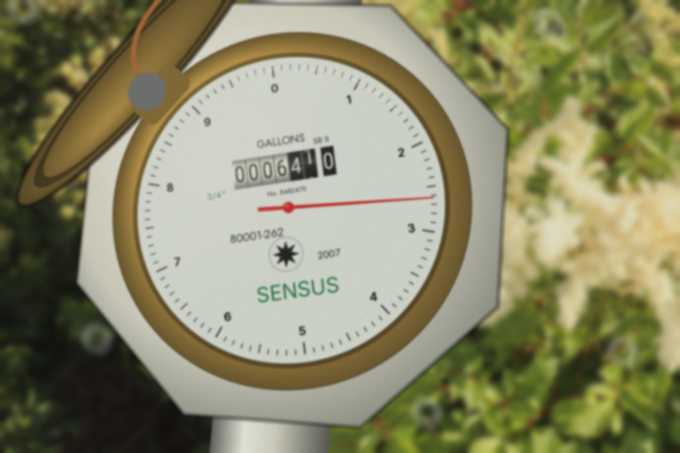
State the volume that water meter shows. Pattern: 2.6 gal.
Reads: 6412.6 gal
